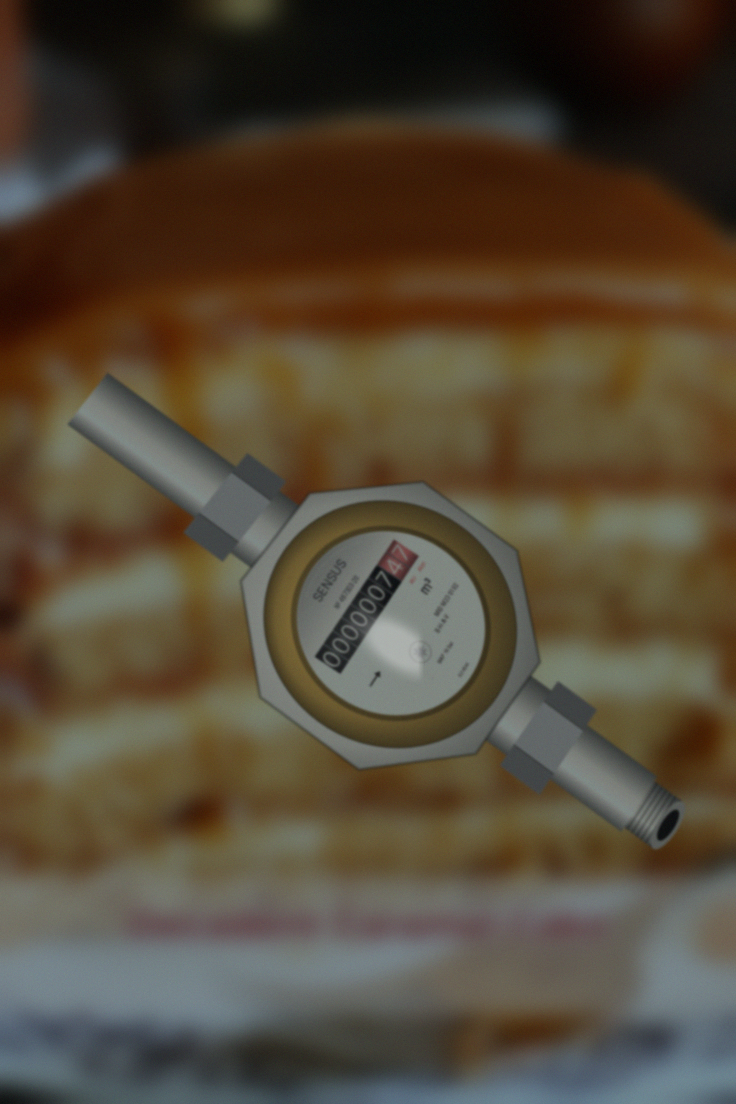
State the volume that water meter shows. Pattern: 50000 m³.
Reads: 7.47 m³
